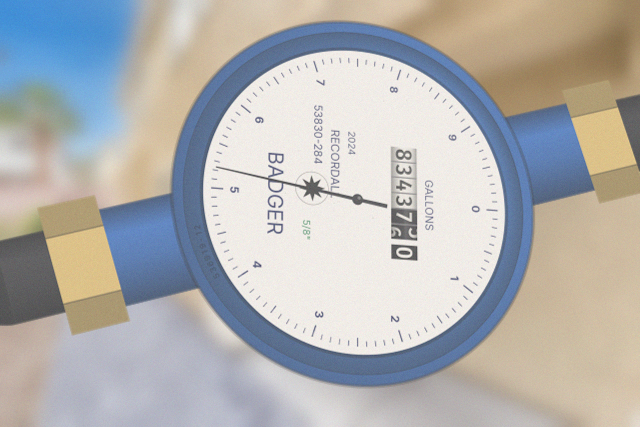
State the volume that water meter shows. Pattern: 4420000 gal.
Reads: 8343755.2 gal
